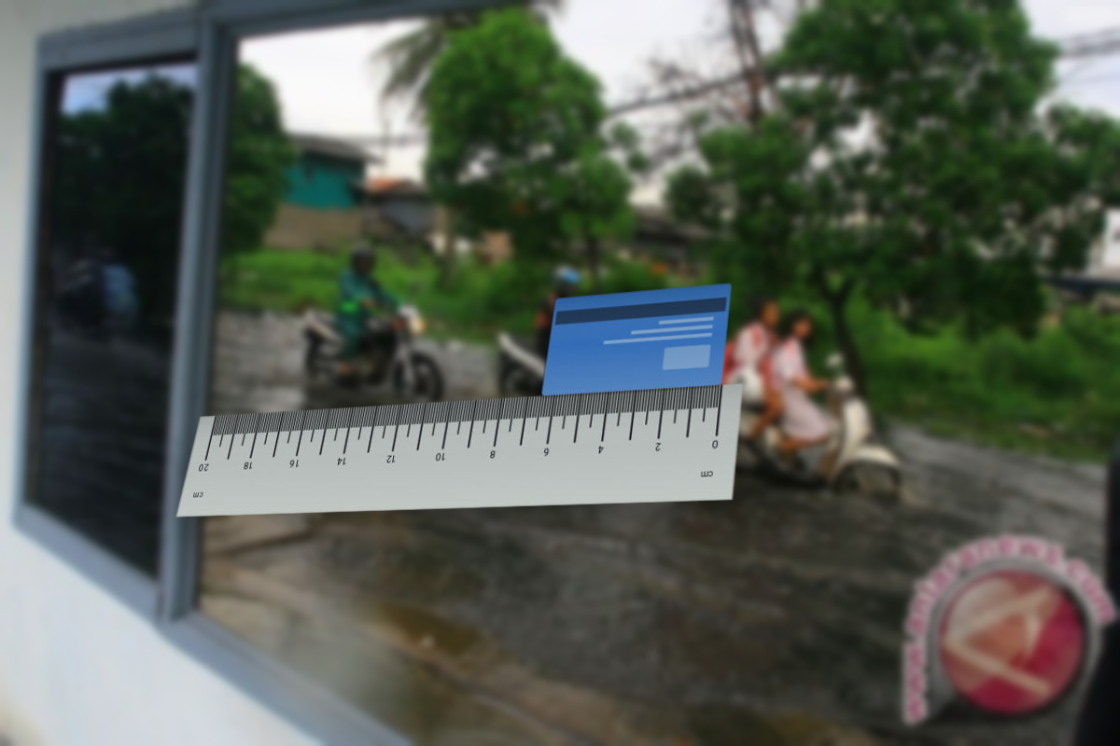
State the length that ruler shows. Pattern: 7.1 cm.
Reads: 6.5 cm
